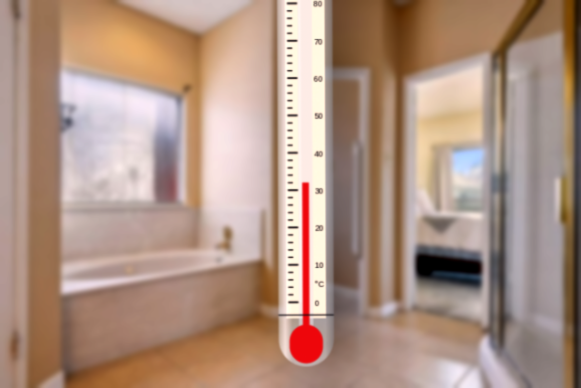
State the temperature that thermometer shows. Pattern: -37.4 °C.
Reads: 32 °C
